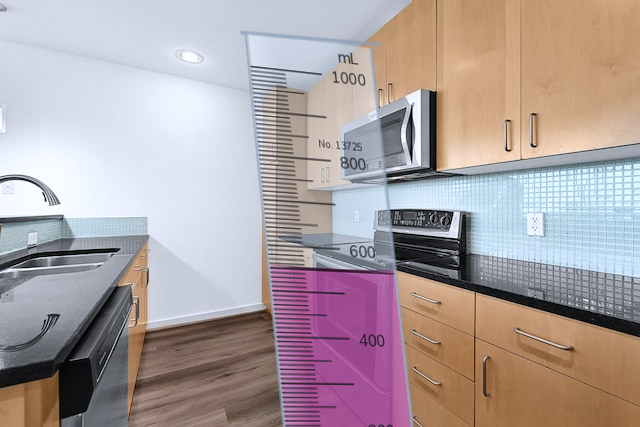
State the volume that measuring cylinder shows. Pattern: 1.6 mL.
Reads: 550 mL
